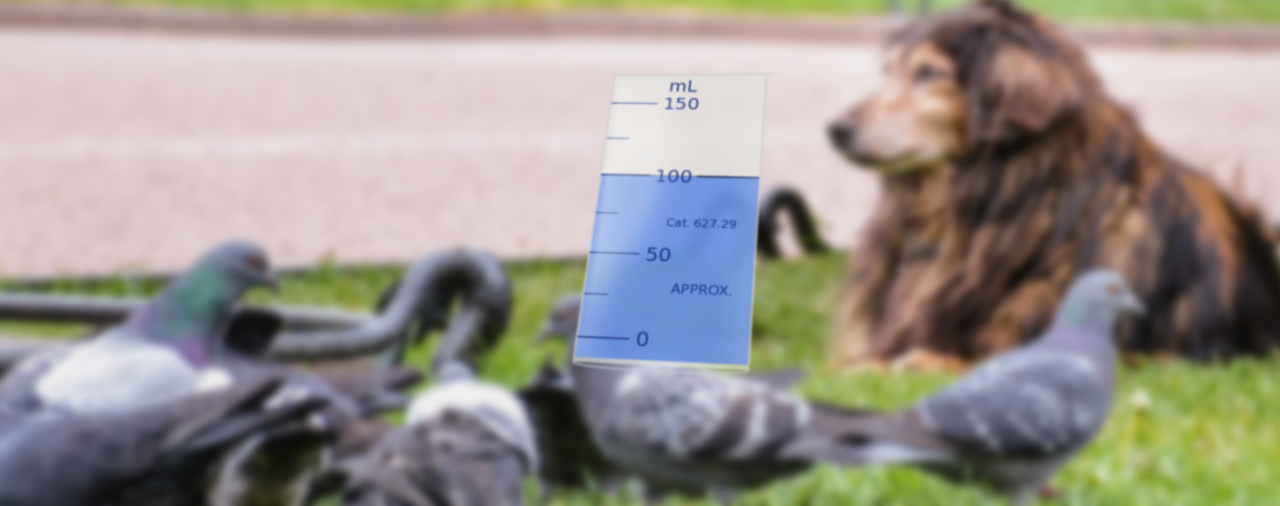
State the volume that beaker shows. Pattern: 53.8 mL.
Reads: 100 mL
